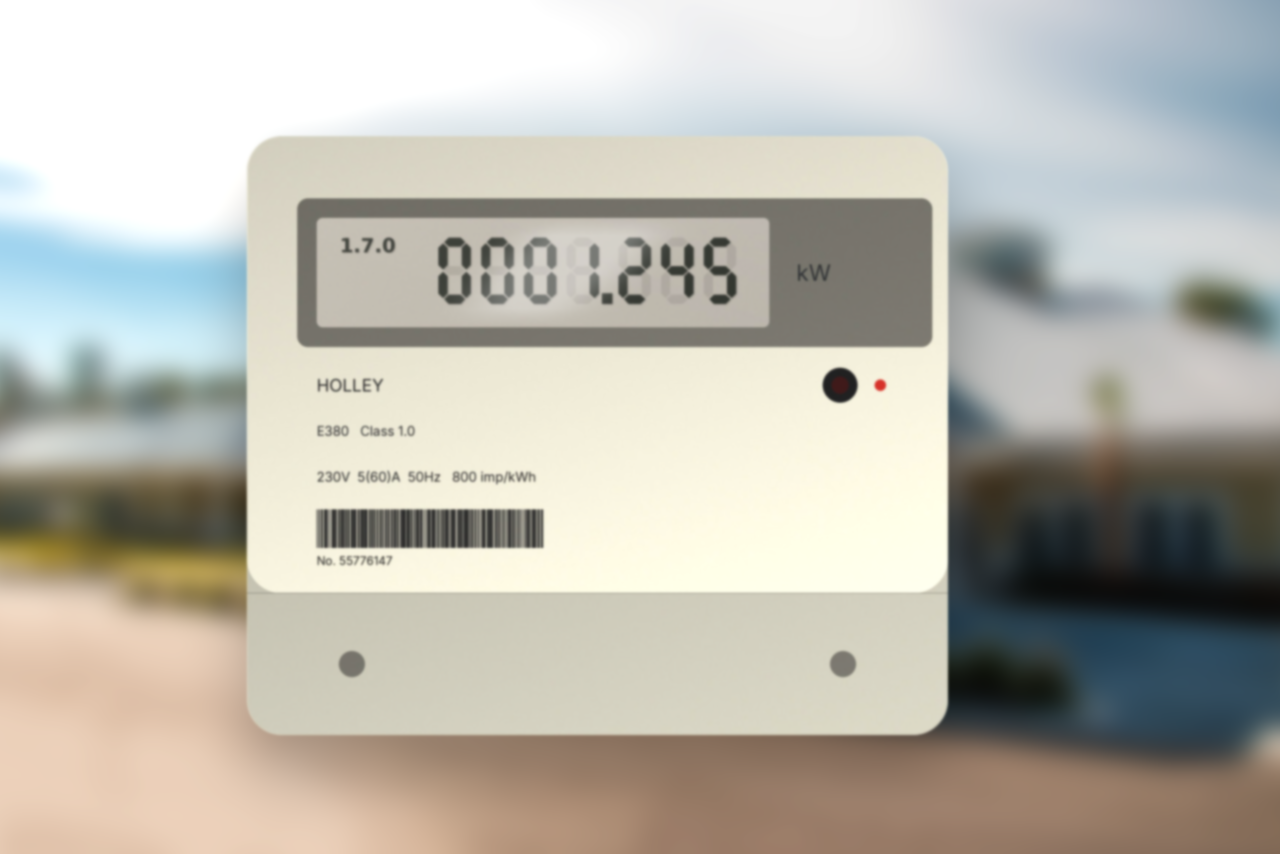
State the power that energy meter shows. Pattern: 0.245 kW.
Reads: 1.245 kW
